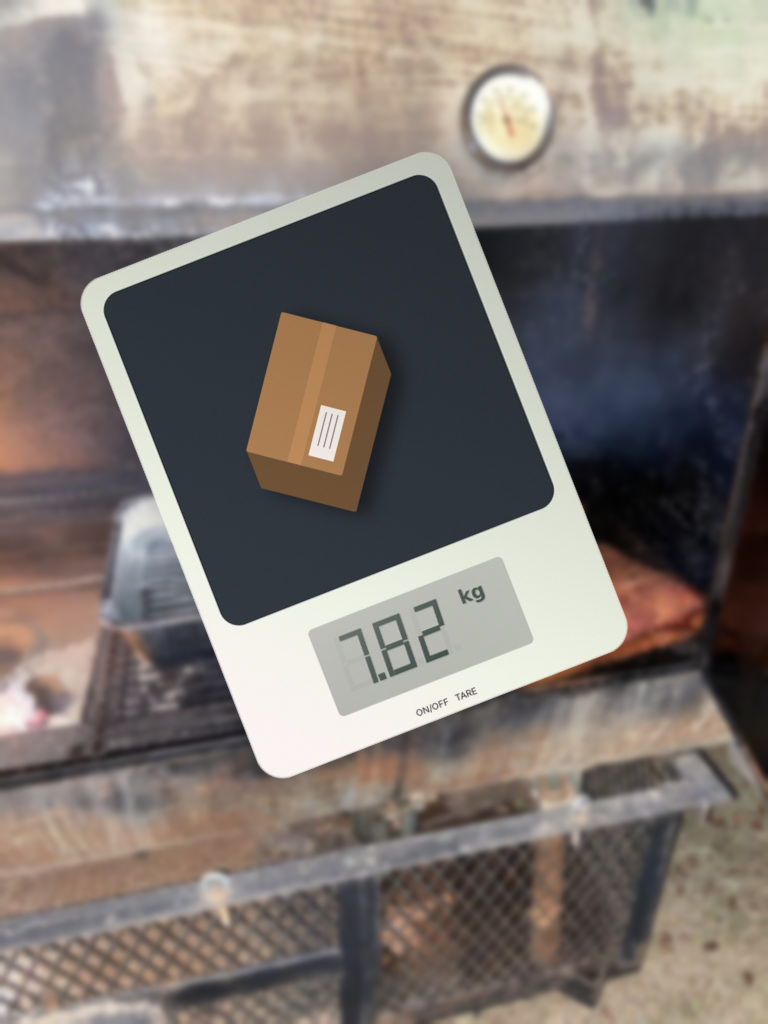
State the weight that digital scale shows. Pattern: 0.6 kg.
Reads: 7.82 kg
